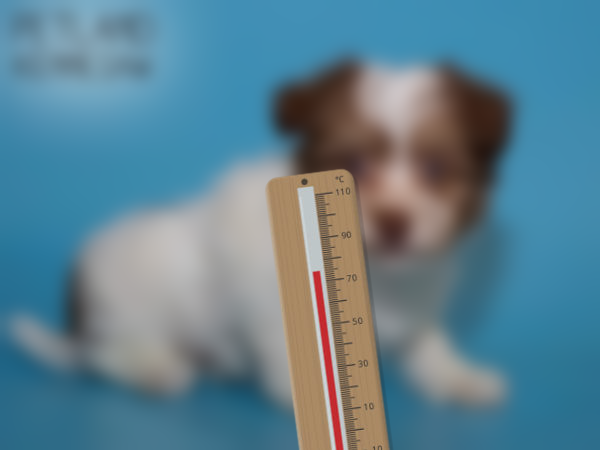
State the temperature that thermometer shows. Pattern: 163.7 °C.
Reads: 75 °C
